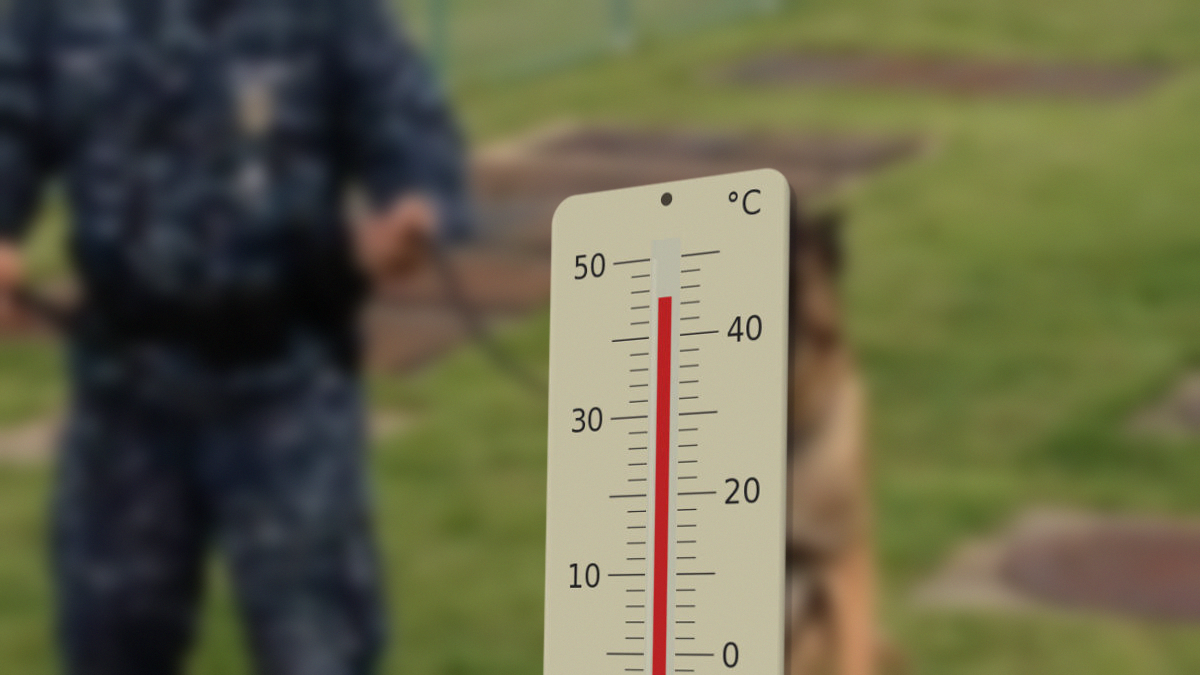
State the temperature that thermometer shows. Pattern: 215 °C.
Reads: 45 °C
